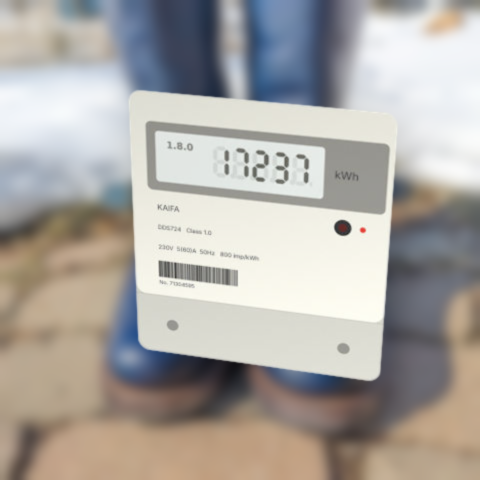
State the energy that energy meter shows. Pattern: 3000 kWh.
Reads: 17237 kWh
